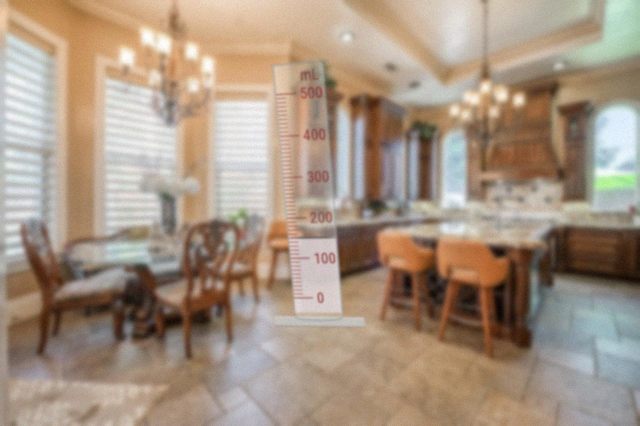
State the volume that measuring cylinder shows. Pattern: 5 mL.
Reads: 150 mL
